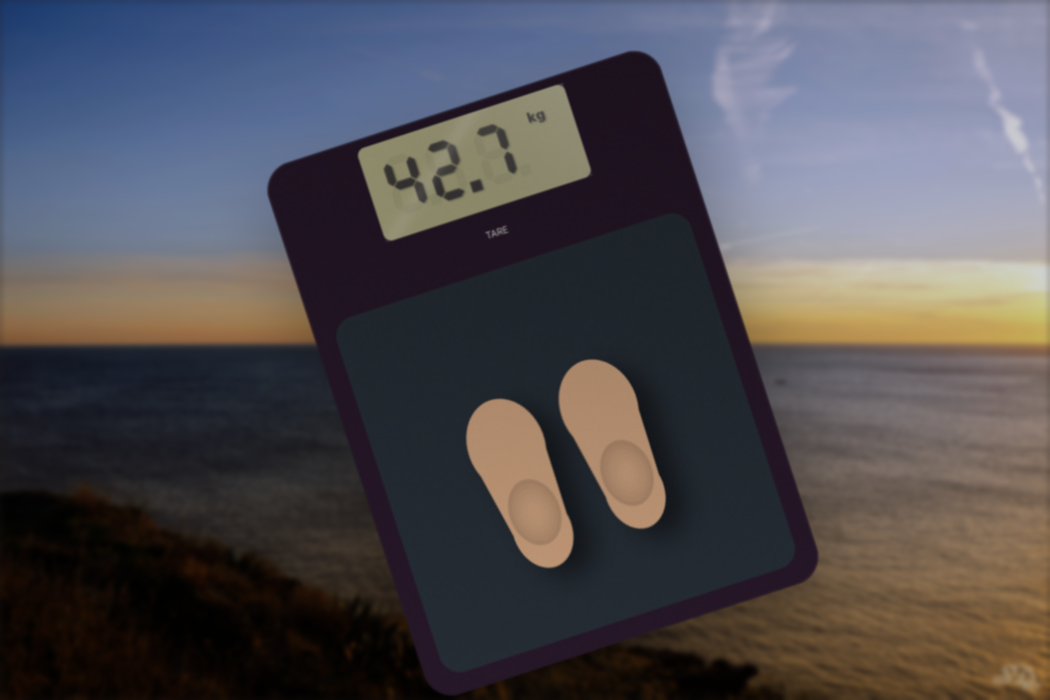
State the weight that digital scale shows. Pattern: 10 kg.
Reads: 42.7 kg
